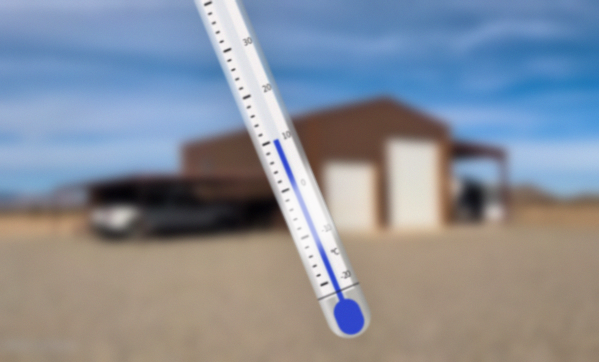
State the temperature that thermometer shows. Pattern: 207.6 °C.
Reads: 10 °C
